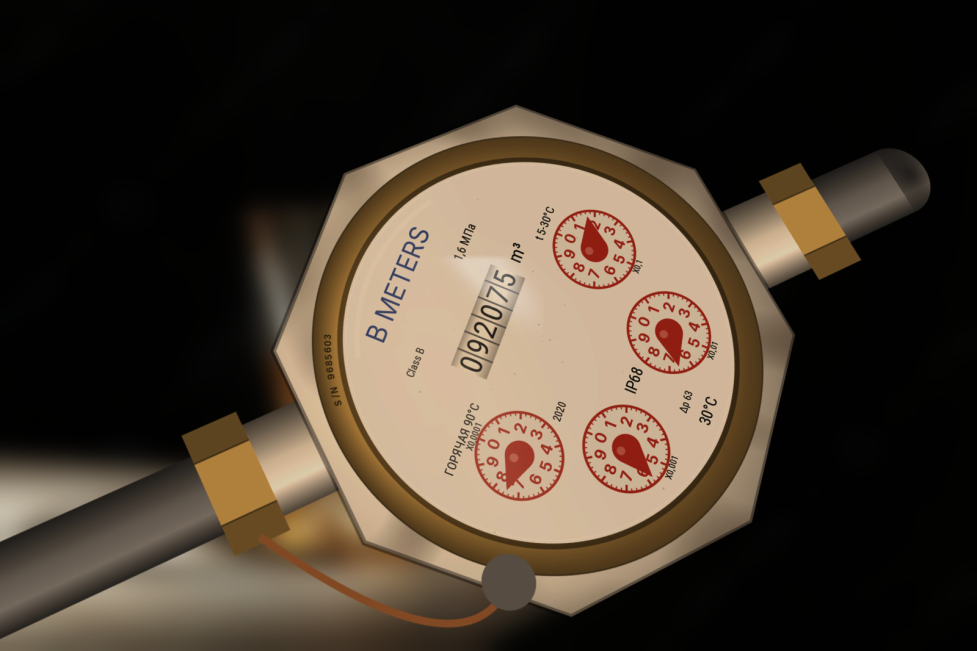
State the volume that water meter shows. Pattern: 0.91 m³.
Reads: 92075.1657 m³
